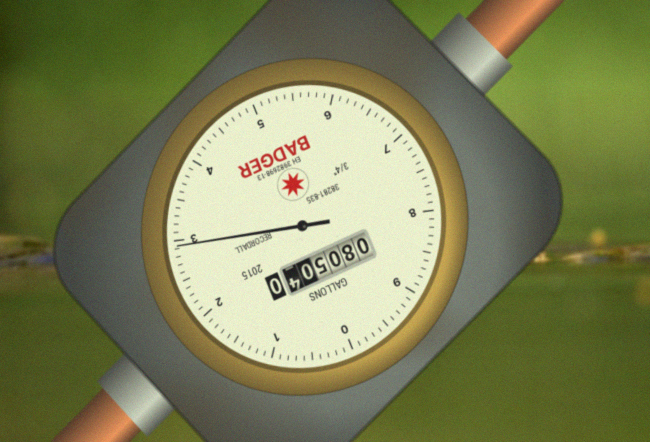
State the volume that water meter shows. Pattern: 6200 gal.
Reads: 805042.9 gal
